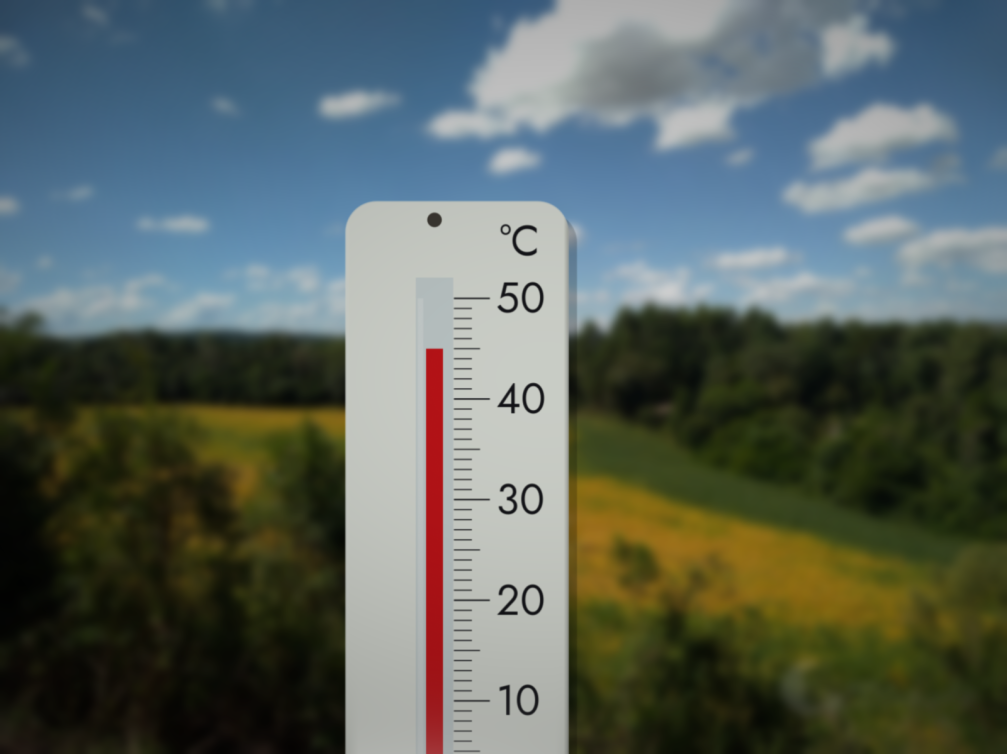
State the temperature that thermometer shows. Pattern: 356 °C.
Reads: 45 °C
